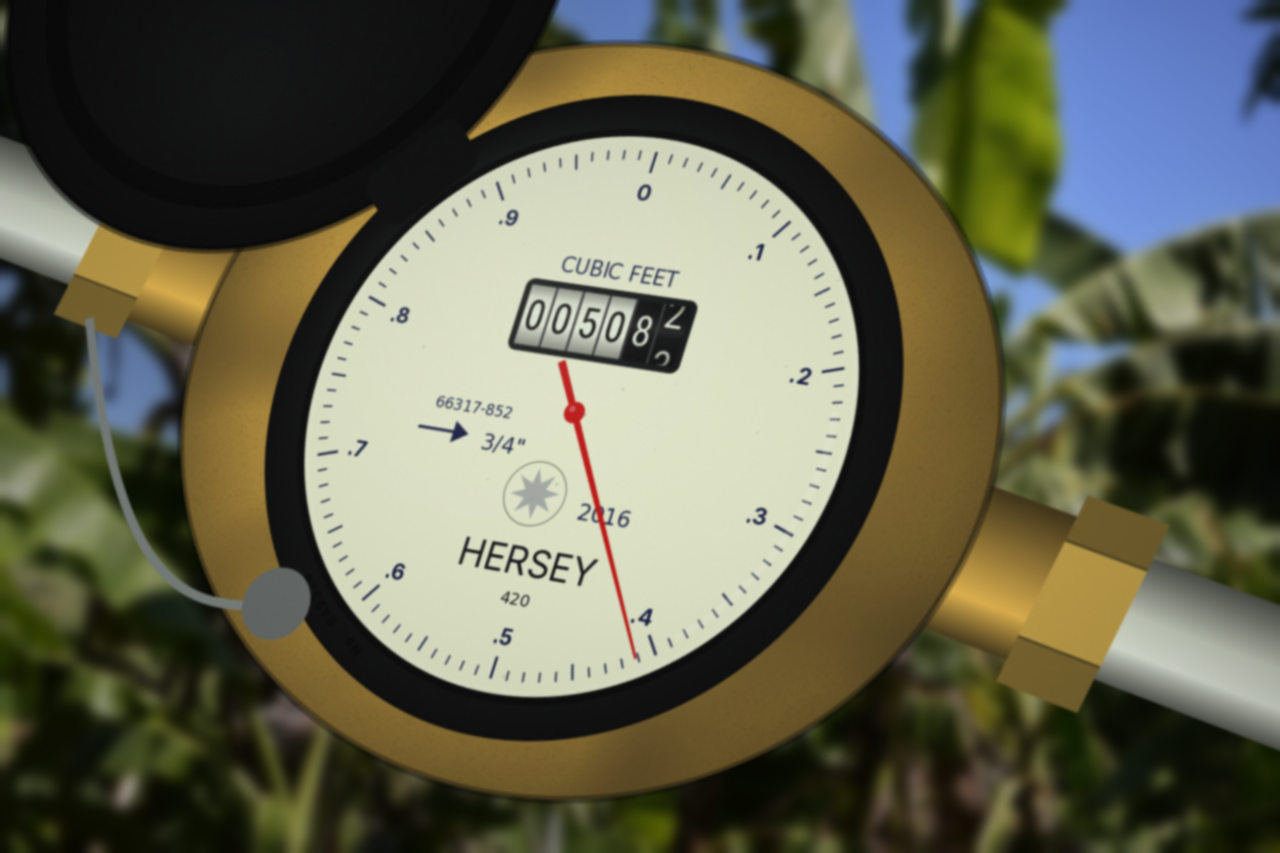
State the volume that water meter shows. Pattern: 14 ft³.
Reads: 5082.41 ft³
